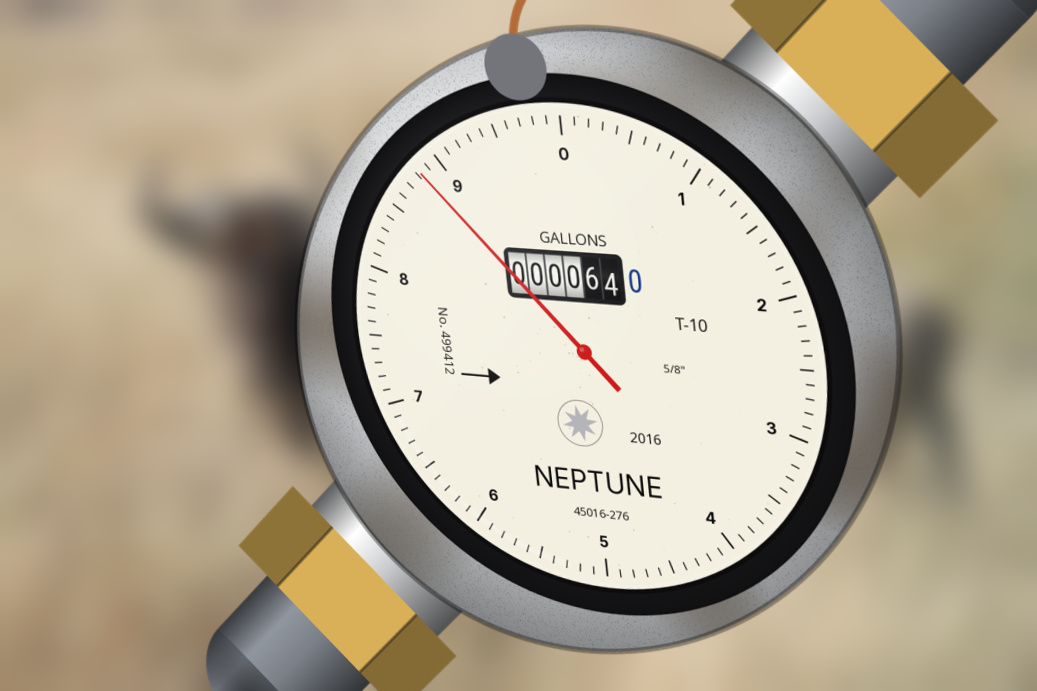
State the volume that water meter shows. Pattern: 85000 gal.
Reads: 638.8 gal
